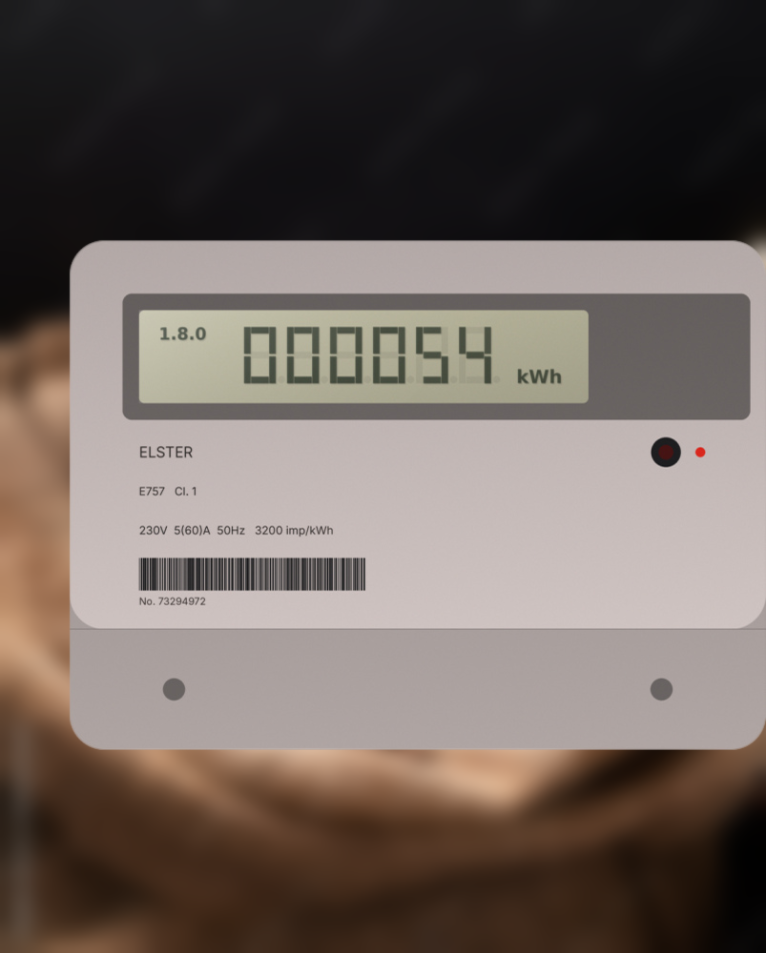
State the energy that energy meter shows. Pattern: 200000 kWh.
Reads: 54 kWh
